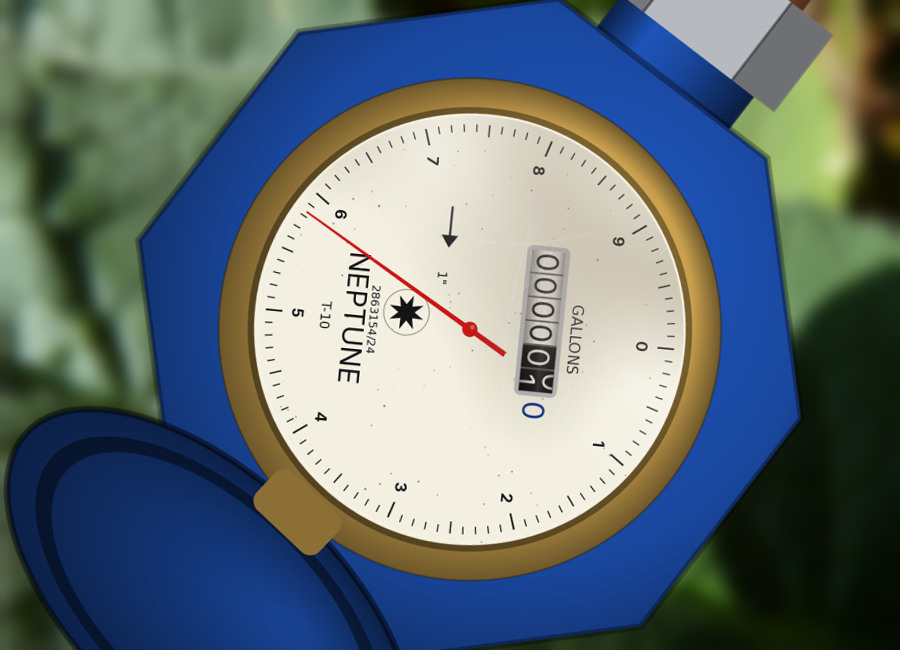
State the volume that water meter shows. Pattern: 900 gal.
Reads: 5.8 gal
